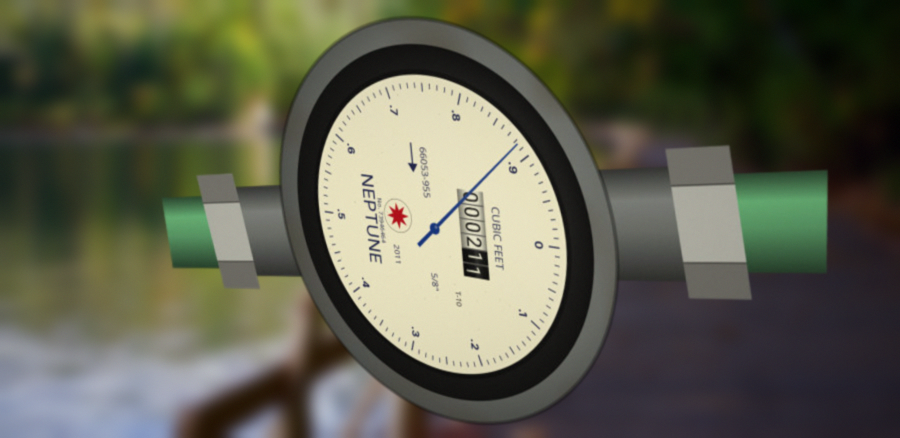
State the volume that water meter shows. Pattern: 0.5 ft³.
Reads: 210.88 ft³
